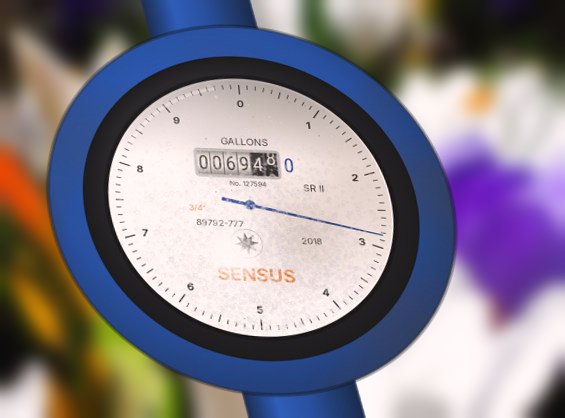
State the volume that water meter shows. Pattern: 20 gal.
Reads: 69482.8 gal
